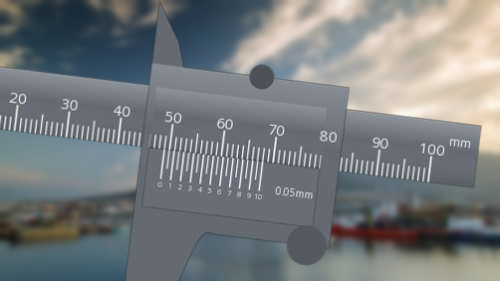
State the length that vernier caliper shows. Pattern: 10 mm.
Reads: 49.0 mm
